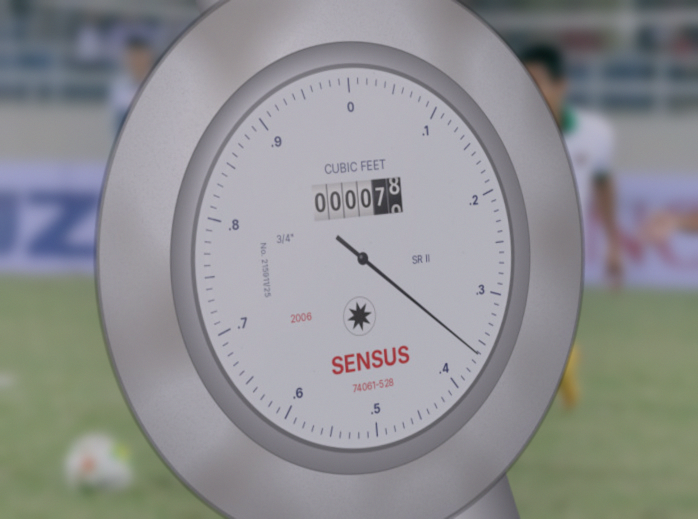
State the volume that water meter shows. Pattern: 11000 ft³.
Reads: 78.36 ft³
